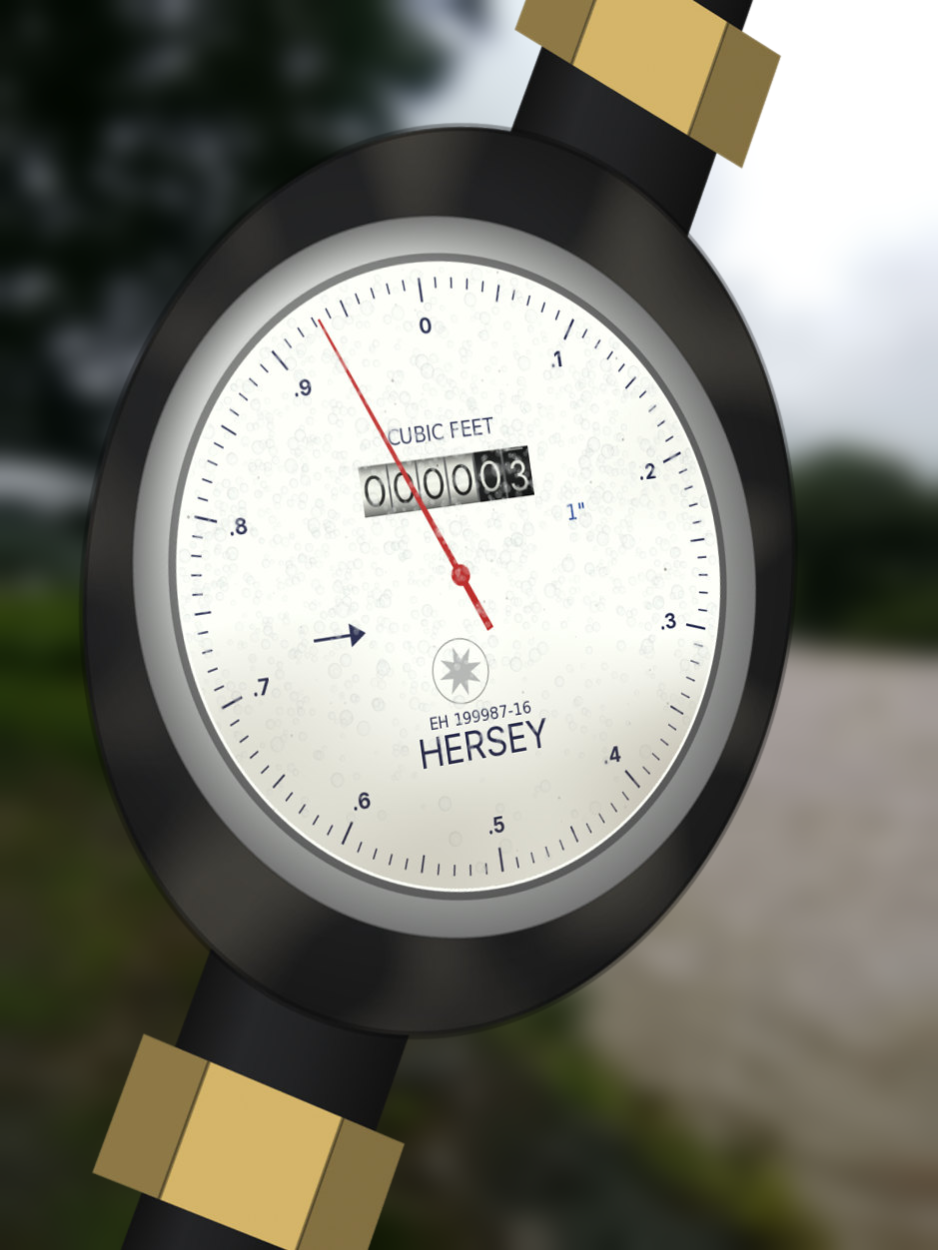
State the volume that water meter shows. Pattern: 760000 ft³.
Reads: 2.93 ft³
